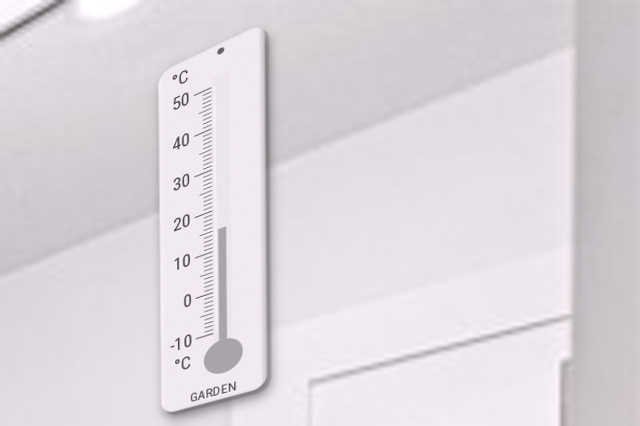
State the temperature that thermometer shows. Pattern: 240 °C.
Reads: 15 °C
